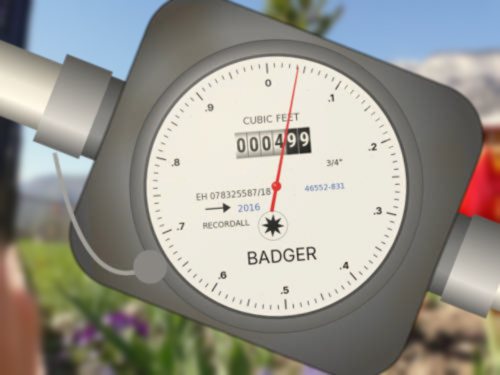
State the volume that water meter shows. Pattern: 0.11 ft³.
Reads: 499.04 ft³
